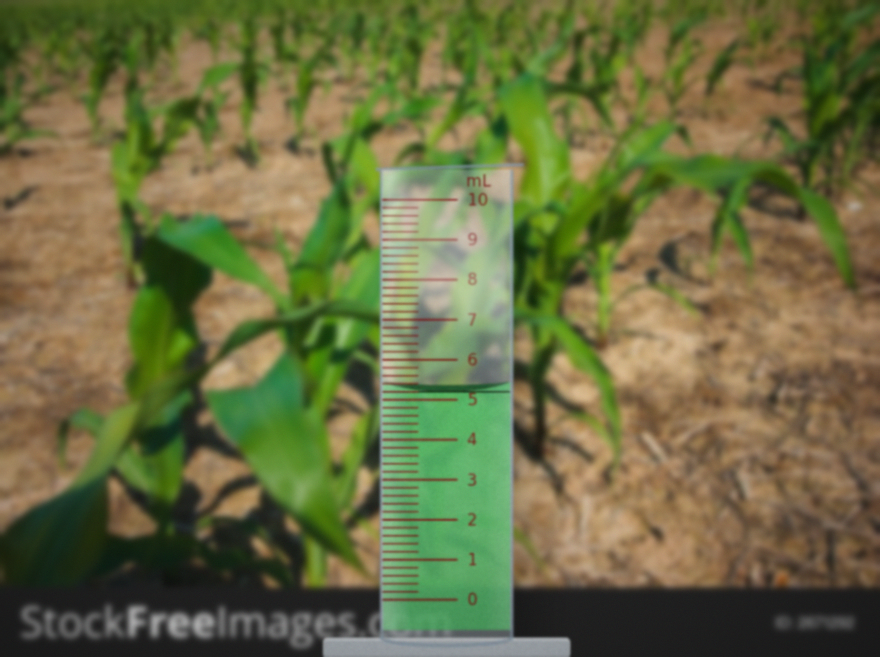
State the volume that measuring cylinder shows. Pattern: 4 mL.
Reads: 5.2 mL
